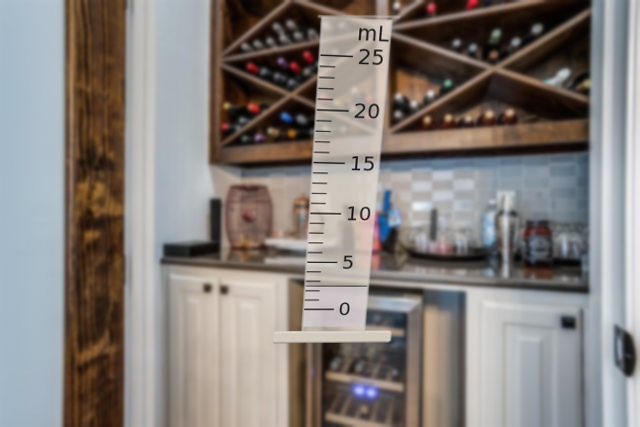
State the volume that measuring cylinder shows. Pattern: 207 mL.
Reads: 2.5 mL
